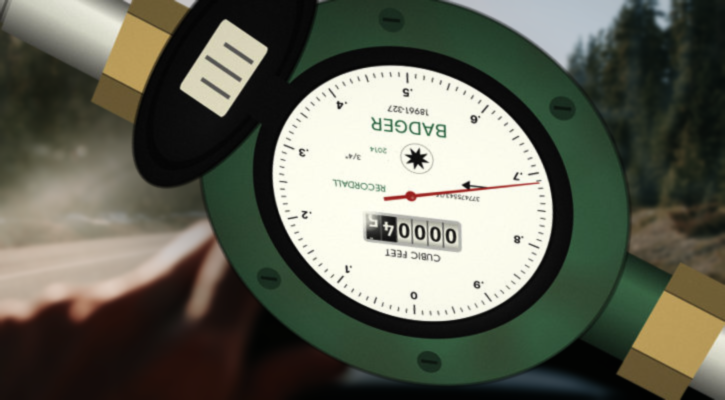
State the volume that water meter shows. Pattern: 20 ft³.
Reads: 44.71 ft³
